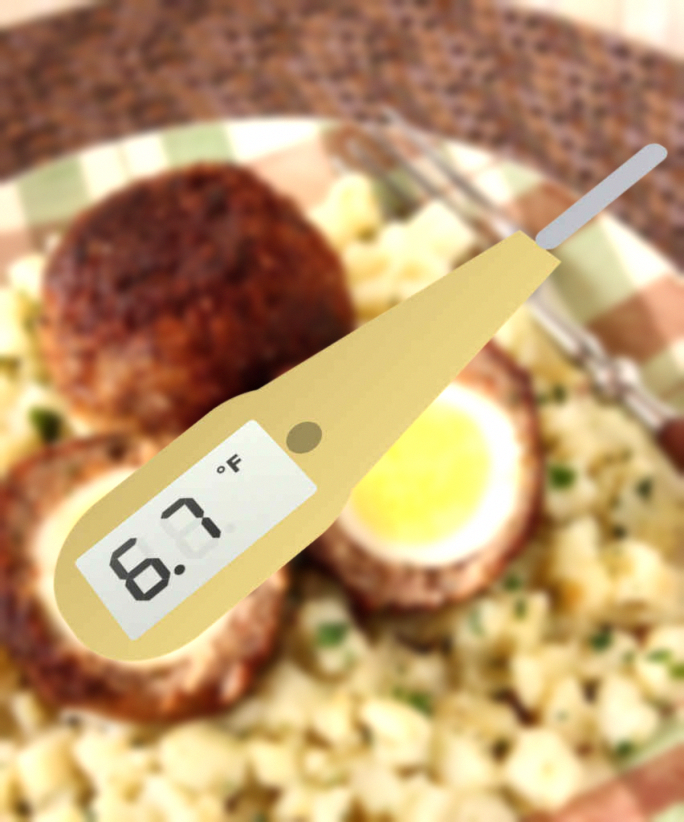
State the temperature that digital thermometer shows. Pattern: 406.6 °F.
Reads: 6.7 °F
